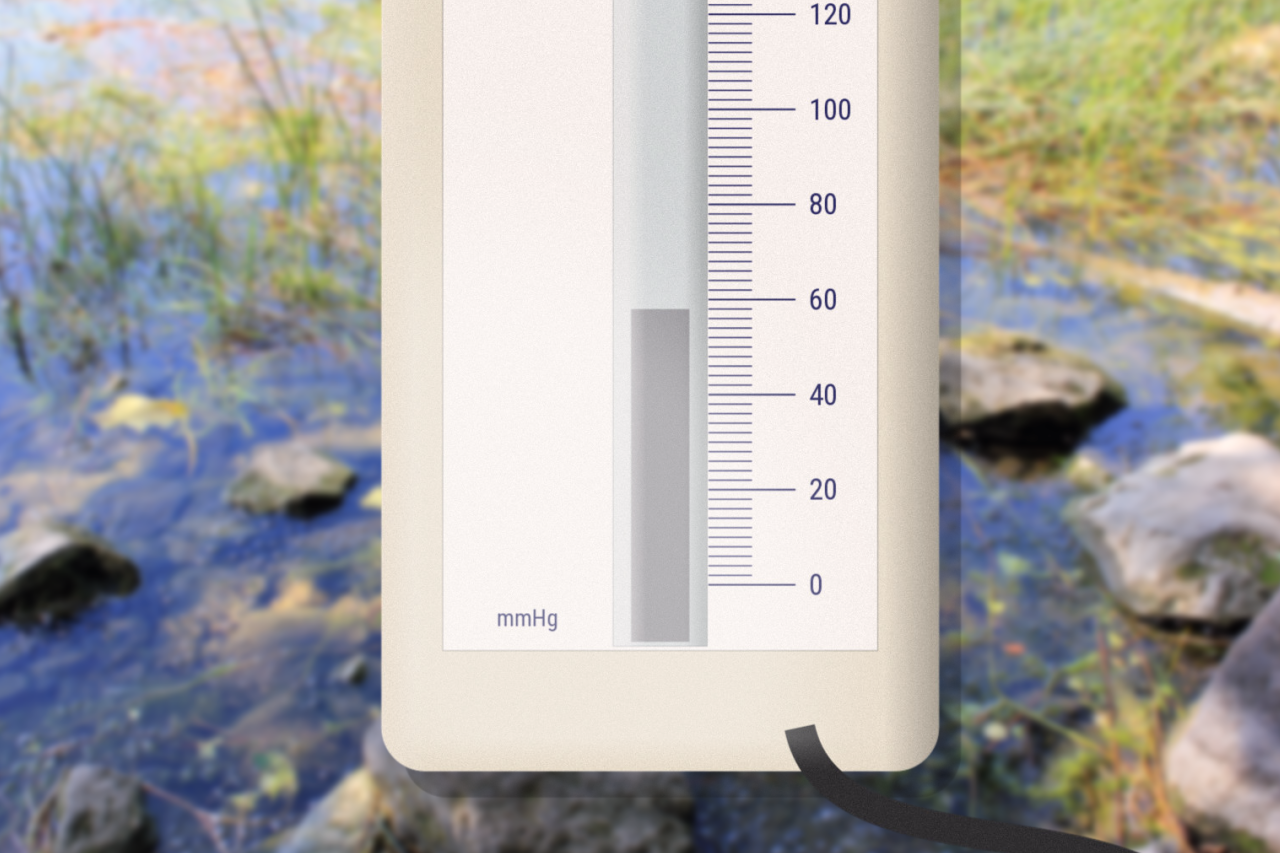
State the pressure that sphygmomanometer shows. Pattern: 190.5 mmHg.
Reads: 58 mmHg
